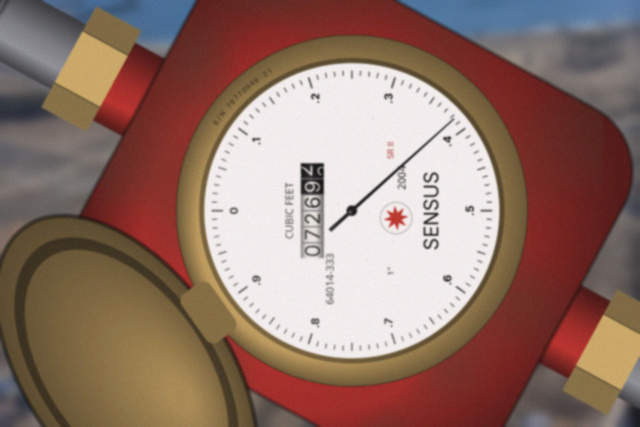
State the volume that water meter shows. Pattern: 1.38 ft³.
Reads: 72692.38 ft³
